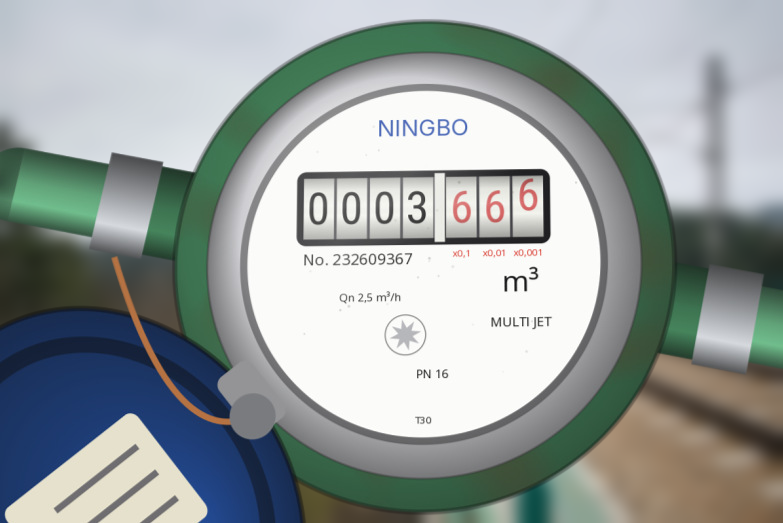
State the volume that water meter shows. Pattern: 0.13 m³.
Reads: 3.666 m³
